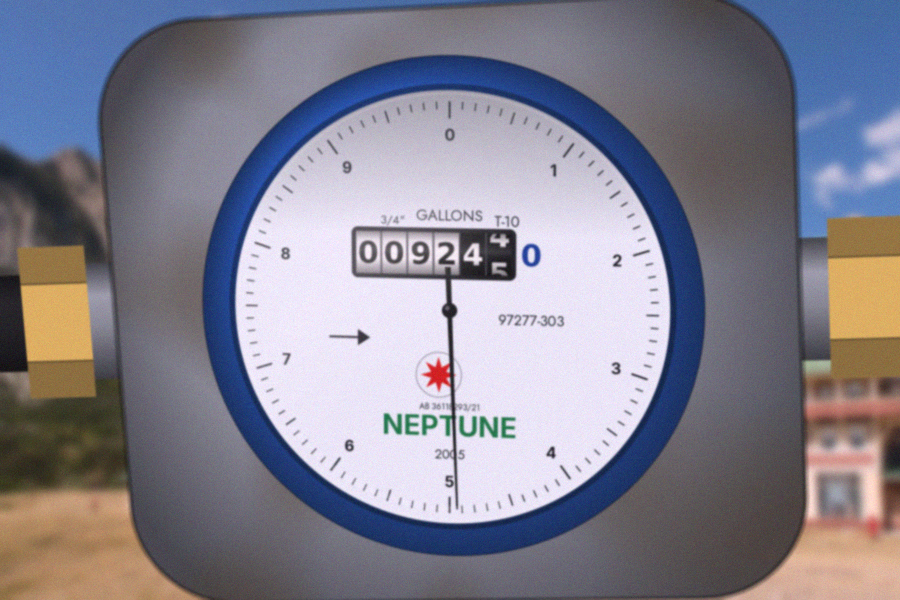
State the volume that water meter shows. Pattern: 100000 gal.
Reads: 92444.9 gal
